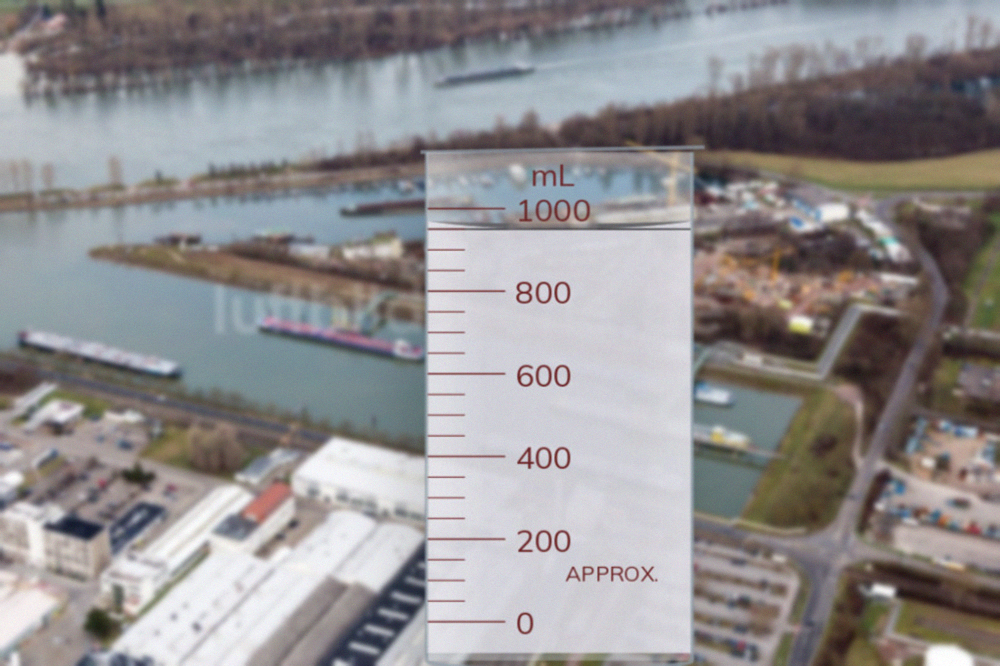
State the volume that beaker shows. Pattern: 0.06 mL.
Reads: 950 mL
